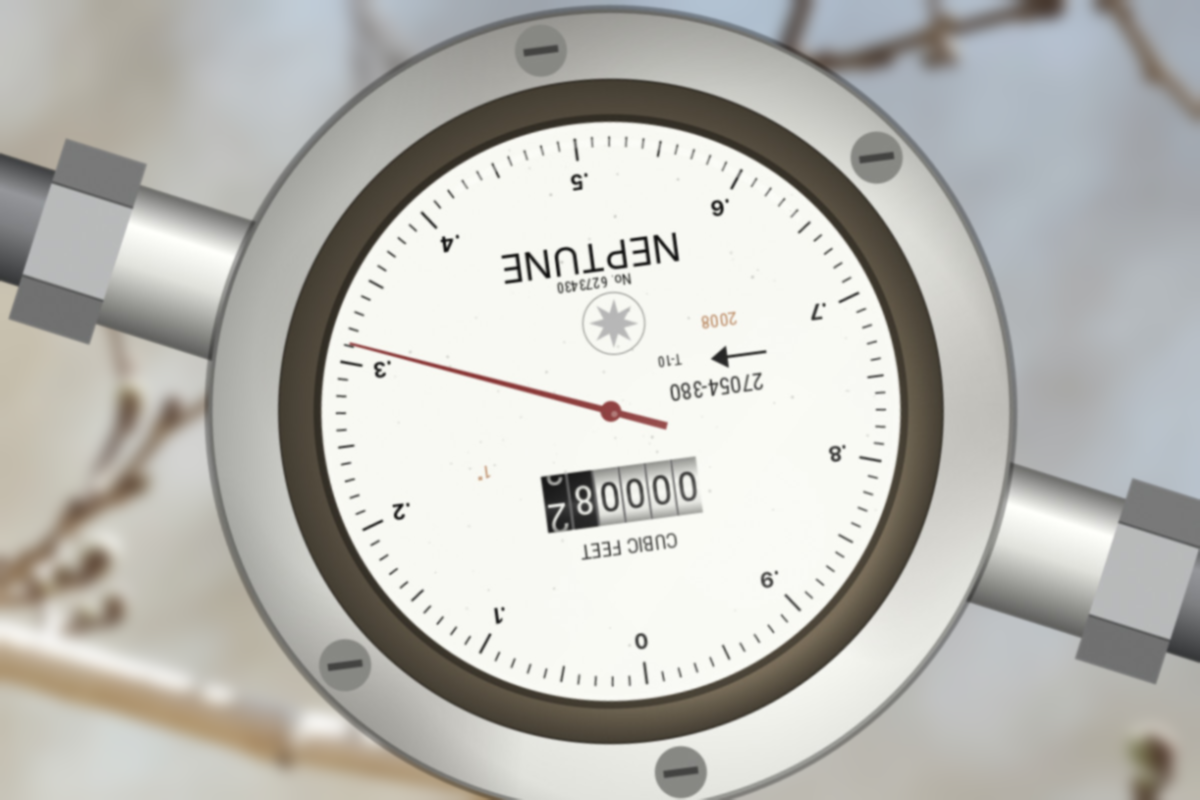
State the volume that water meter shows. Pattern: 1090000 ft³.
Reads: 82.31 ft³
